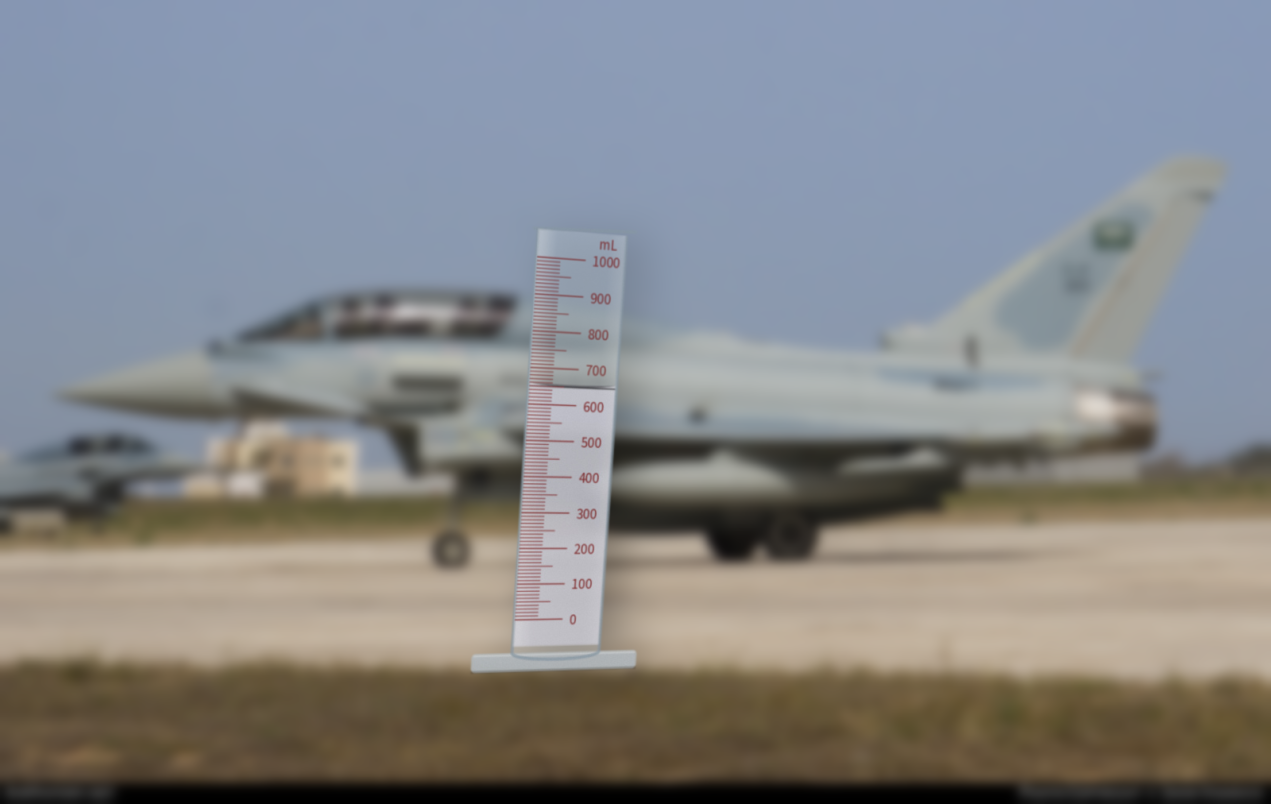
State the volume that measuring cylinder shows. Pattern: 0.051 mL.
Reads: 650 mL
